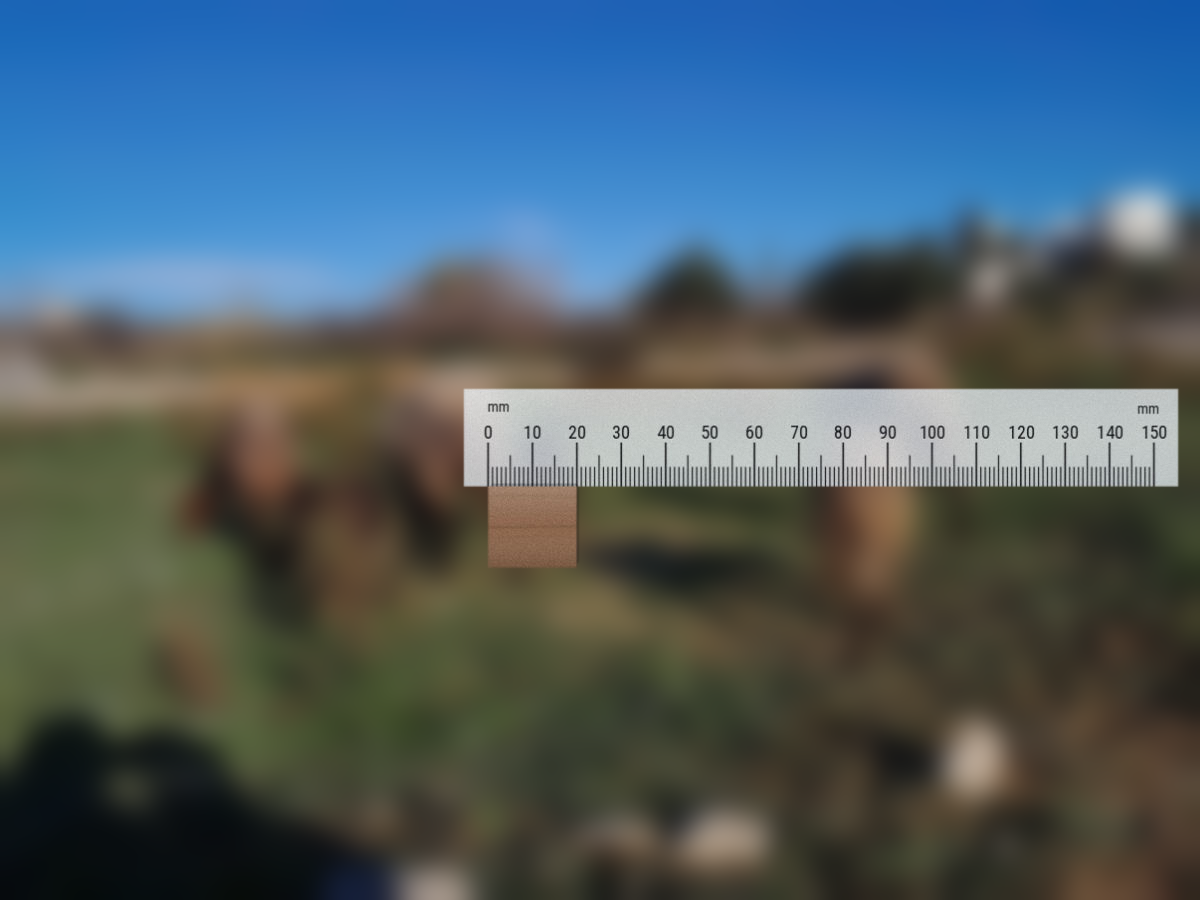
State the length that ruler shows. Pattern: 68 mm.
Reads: 20 mm
